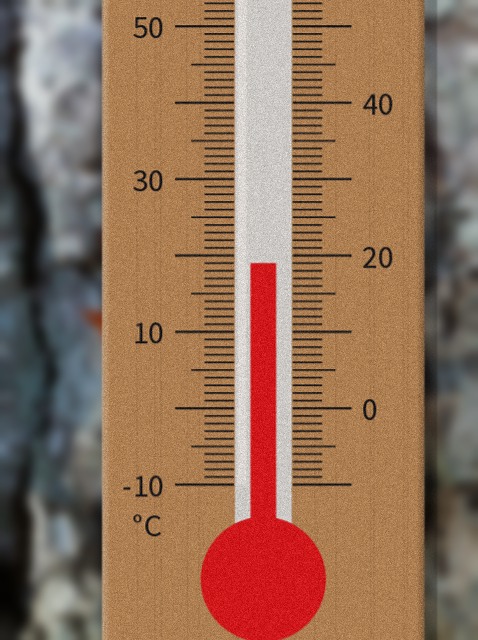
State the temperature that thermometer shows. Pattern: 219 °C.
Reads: 19 °C
